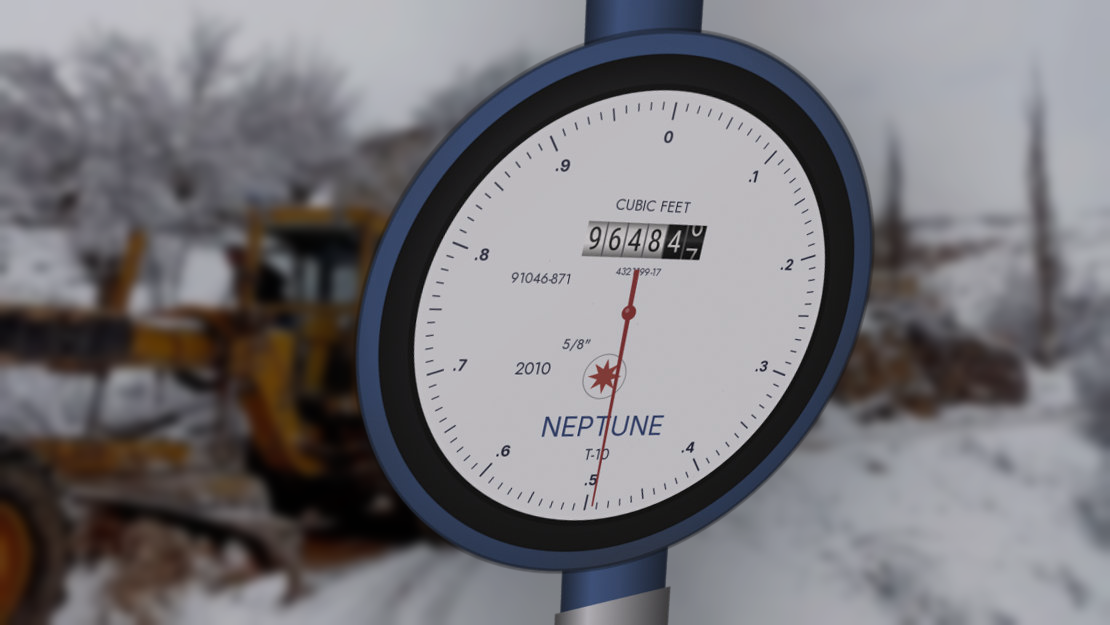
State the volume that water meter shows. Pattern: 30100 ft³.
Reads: 964846.49 ft³
